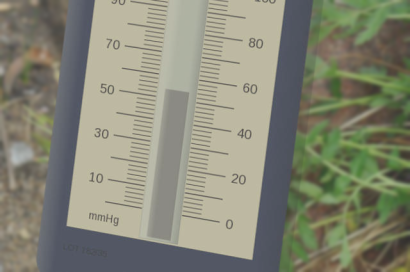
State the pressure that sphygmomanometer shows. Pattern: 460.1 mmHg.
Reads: 54 mmHg
